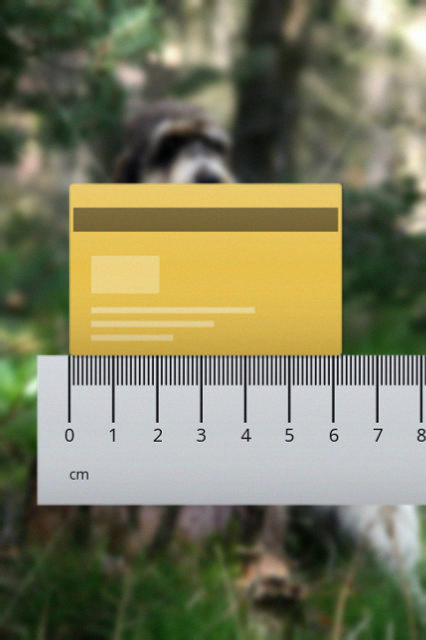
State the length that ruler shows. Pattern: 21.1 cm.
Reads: 6.2 cm
